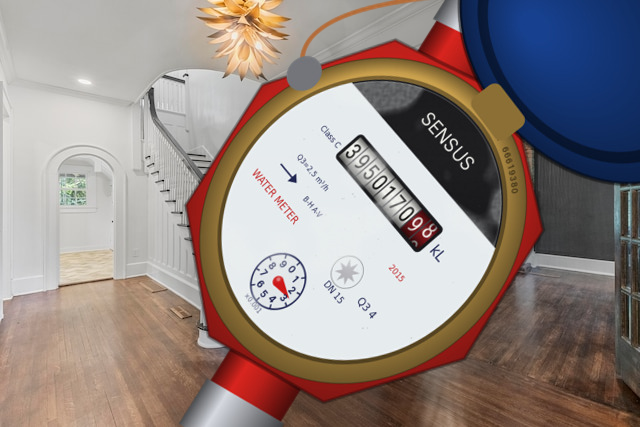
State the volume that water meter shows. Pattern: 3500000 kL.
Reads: 3950170.982 kL
